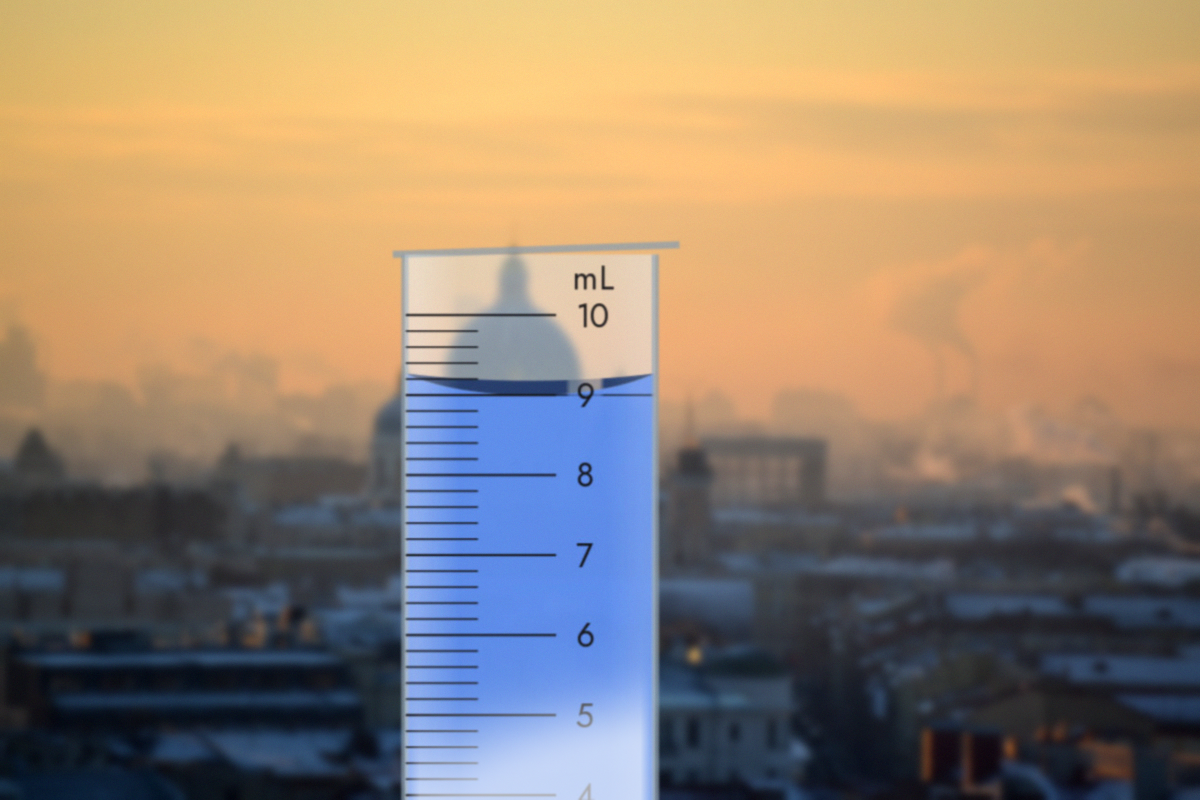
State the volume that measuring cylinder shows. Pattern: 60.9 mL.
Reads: 9 mL
